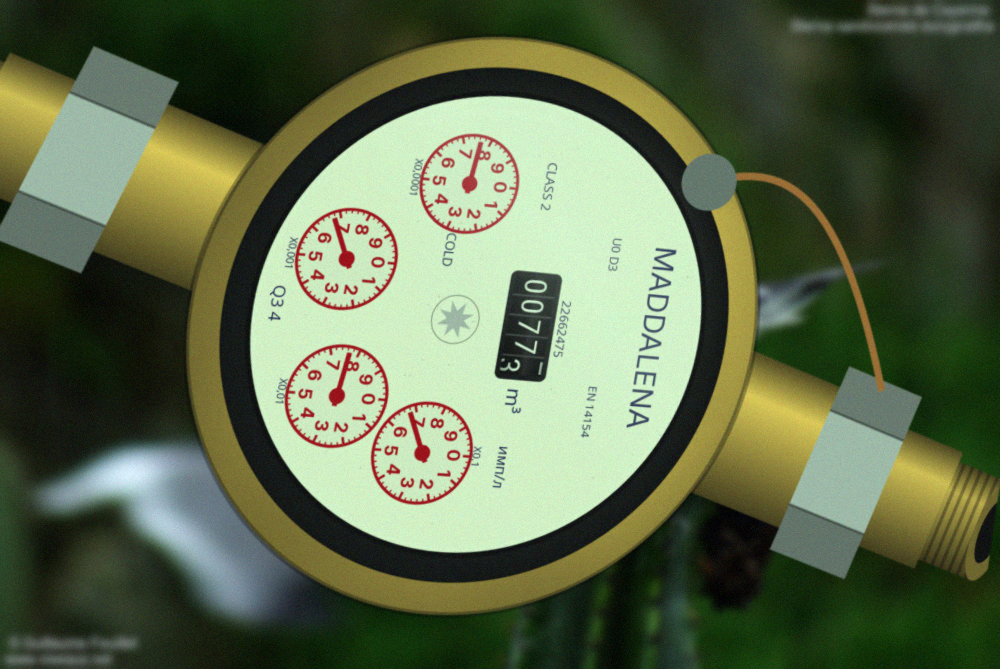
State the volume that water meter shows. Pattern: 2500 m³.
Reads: 772.6767 m³
